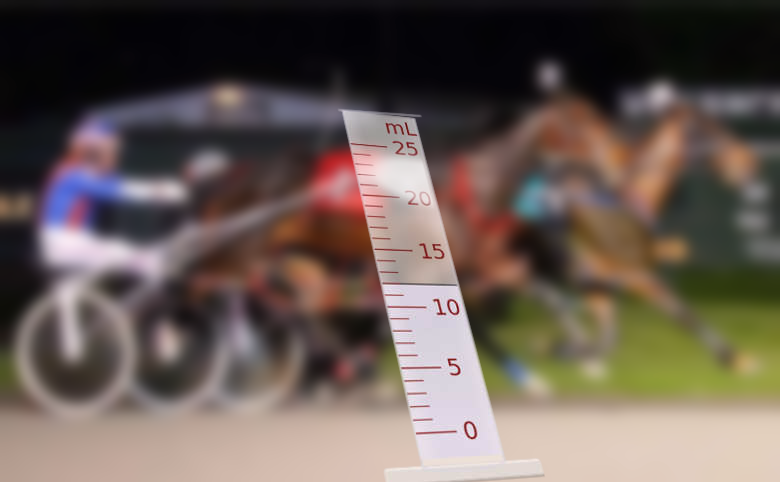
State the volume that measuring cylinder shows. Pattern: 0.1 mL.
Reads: 12 mL
